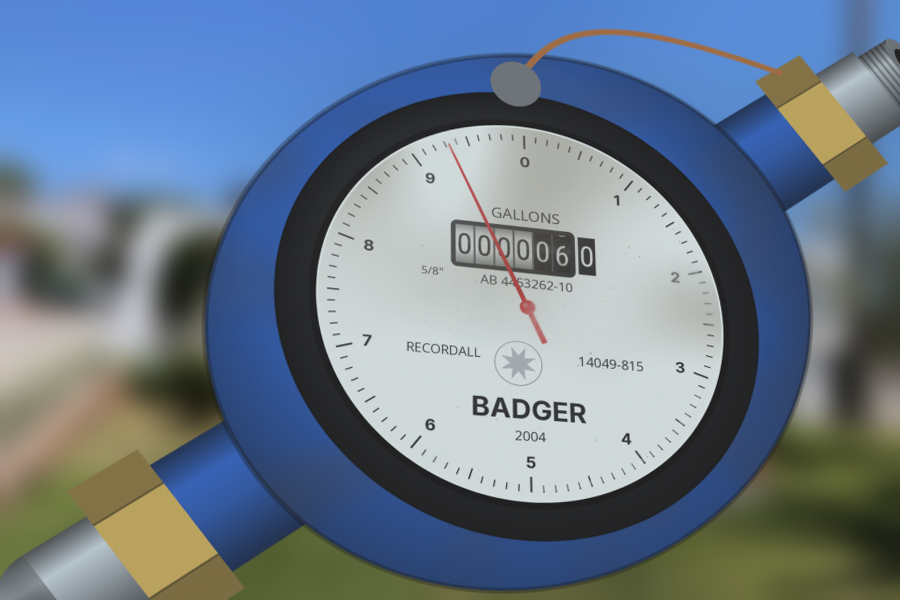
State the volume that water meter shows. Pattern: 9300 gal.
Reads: 59.3 gal
